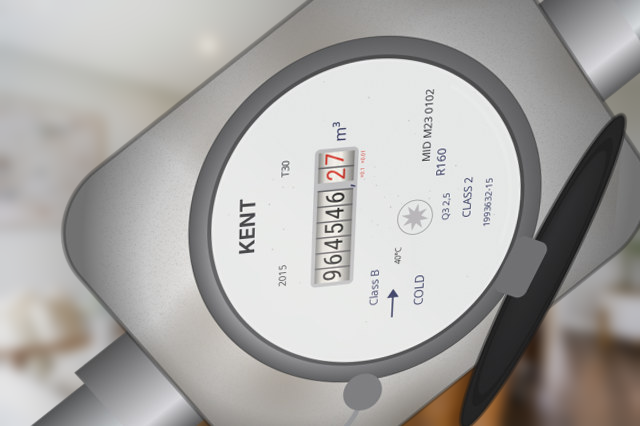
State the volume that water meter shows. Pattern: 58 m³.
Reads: 964546.27 m³
